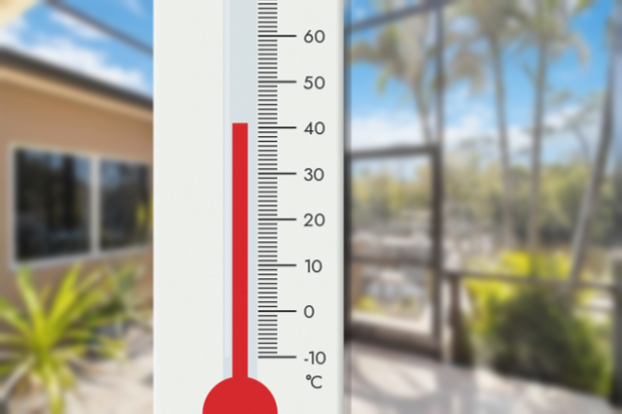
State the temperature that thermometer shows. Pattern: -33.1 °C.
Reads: 41 °C
